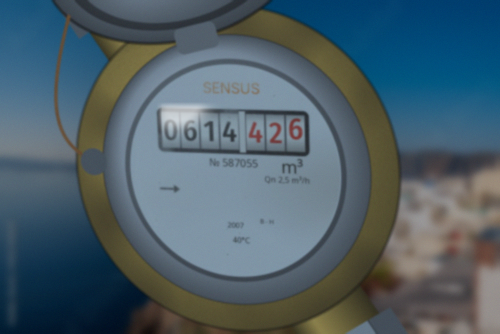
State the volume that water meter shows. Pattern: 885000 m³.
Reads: 614.426 m³
